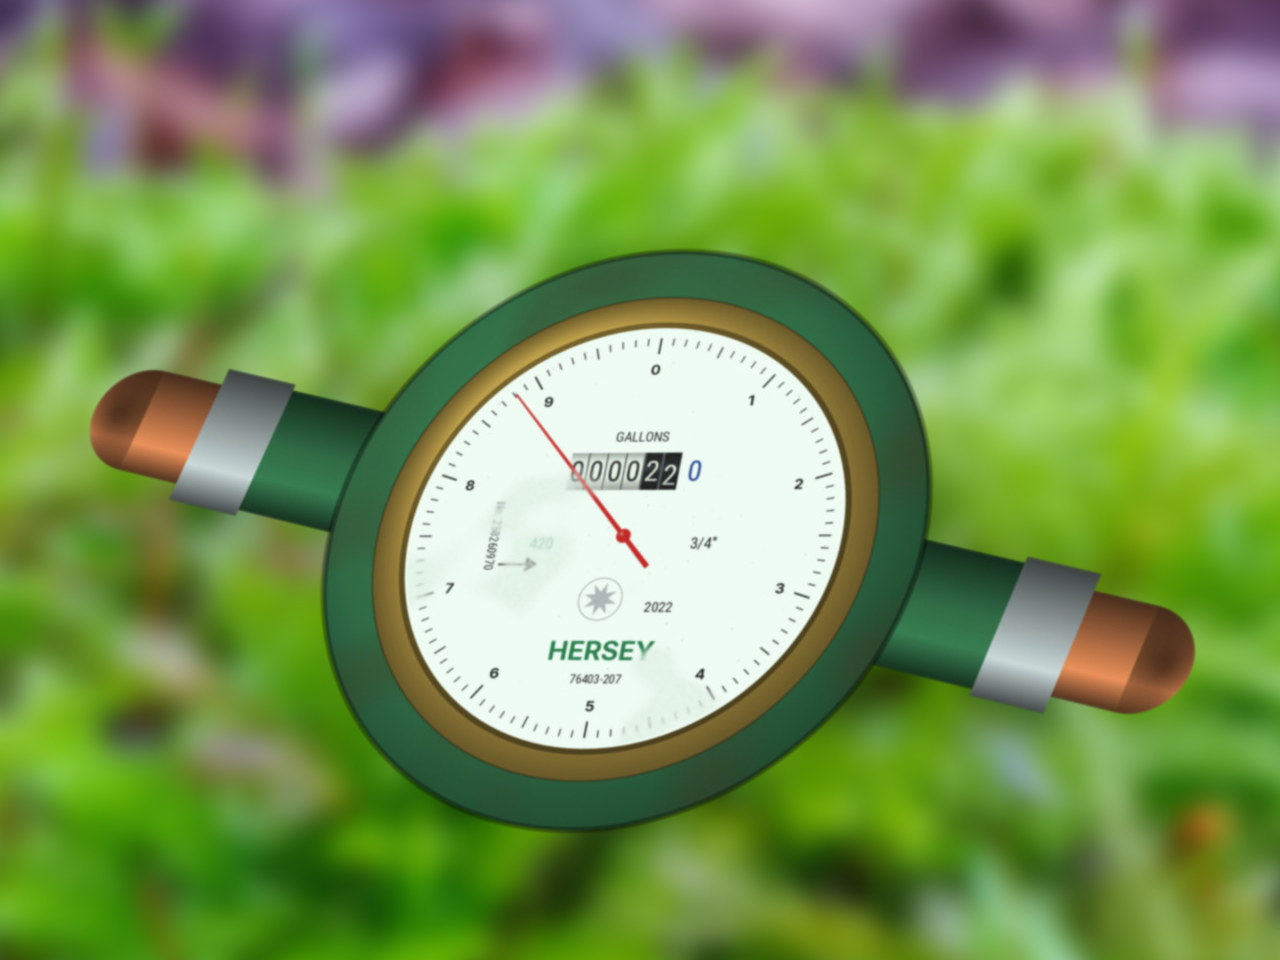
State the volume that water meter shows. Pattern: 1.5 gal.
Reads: 218.8 gal
